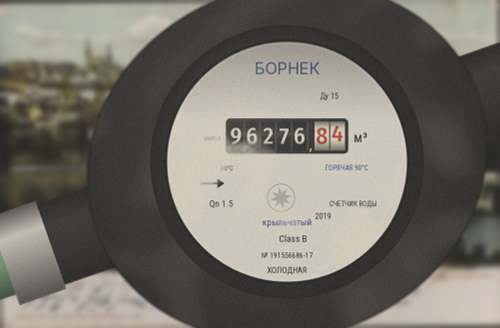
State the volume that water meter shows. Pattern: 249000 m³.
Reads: 96276.84 m³
